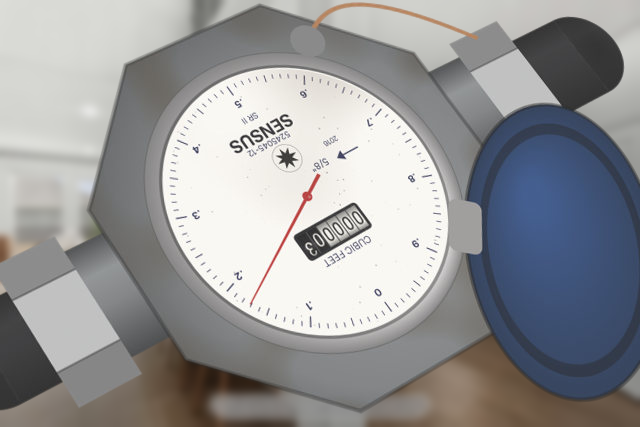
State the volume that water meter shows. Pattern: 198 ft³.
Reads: 3.17 ft³
